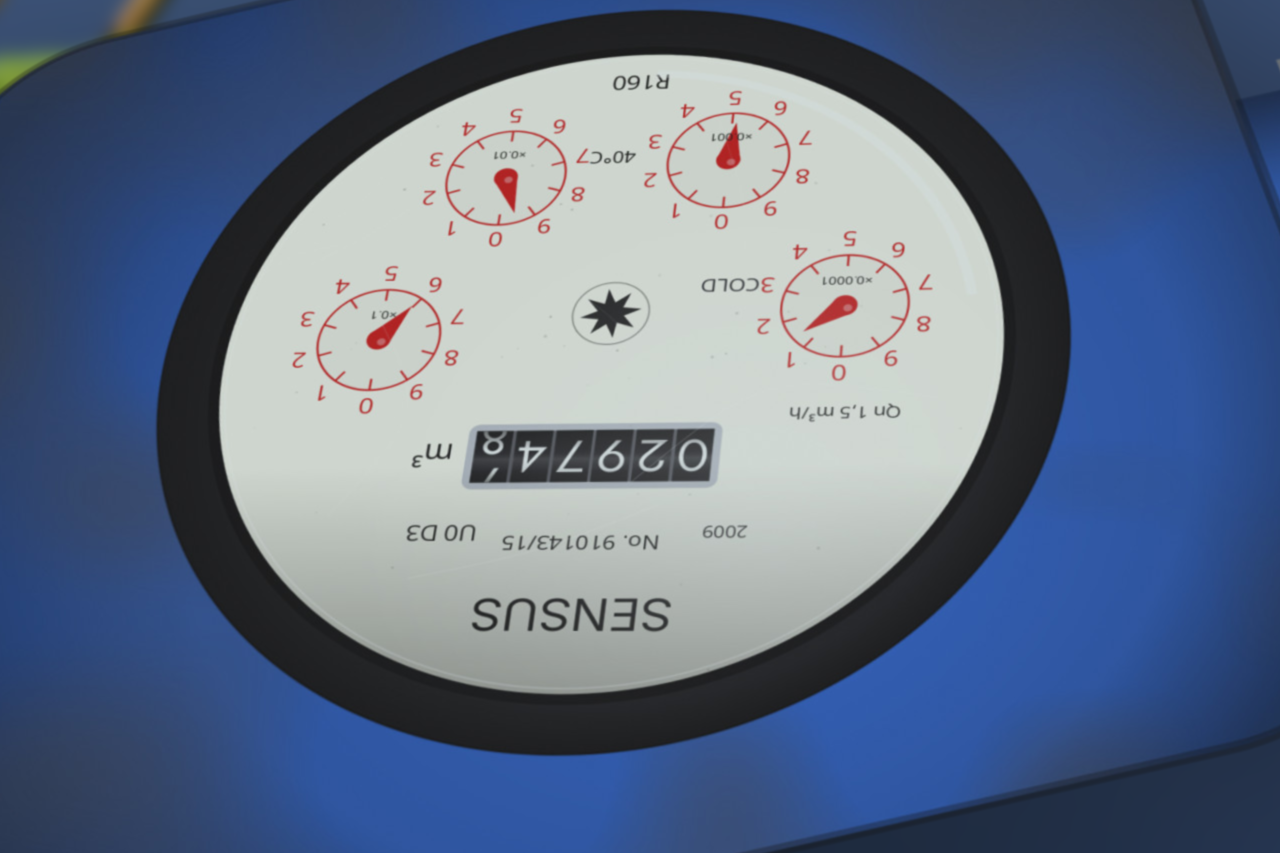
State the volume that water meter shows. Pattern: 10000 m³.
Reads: 29747.5951 m³
